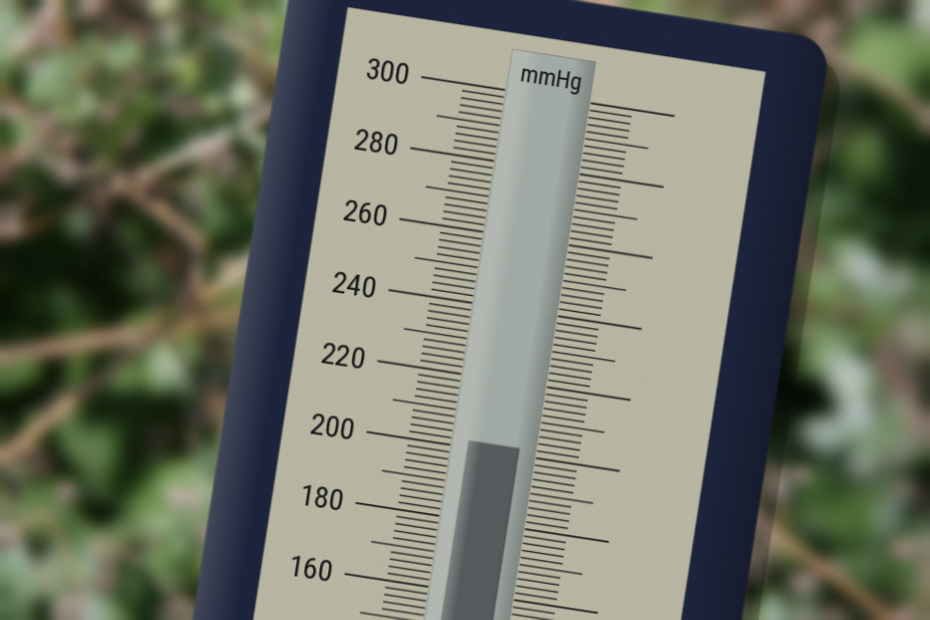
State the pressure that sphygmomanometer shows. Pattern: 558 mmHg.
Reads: 202 mmHg
